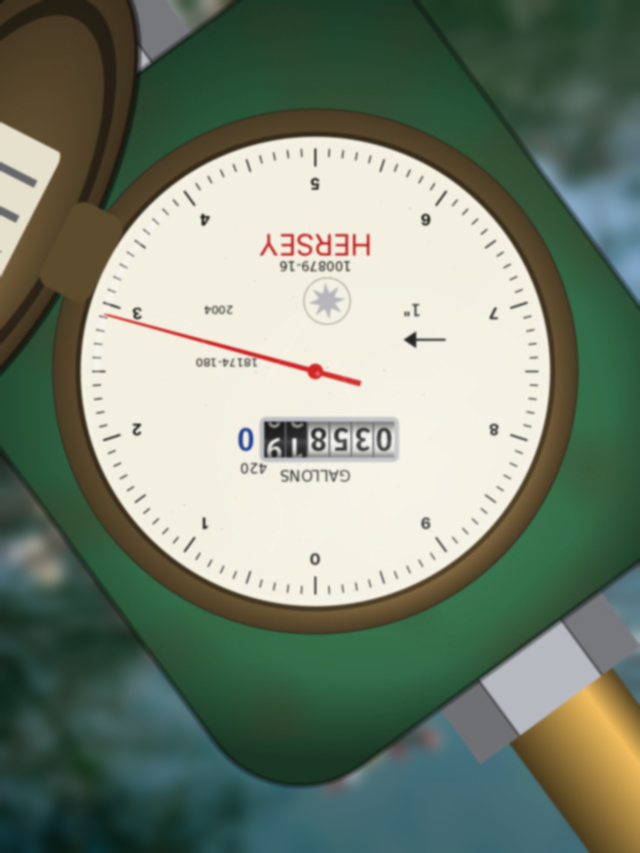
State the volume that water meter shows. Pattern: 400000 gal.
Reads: 358192.9 gal
